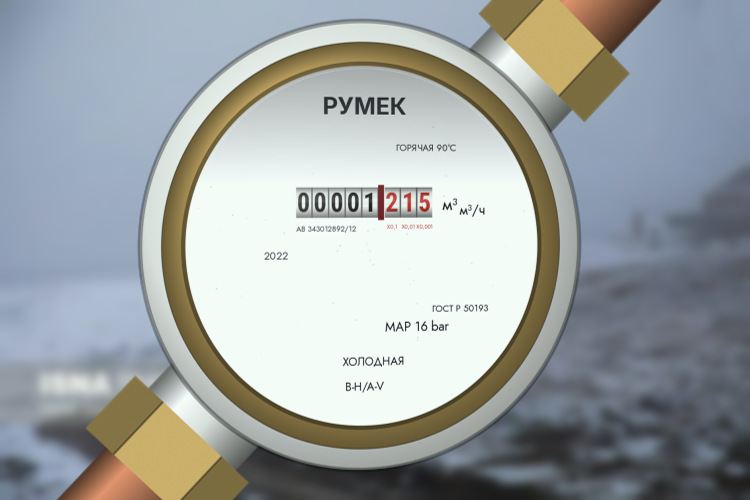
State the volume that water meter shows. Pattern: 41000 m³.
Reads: 1.215 m³
